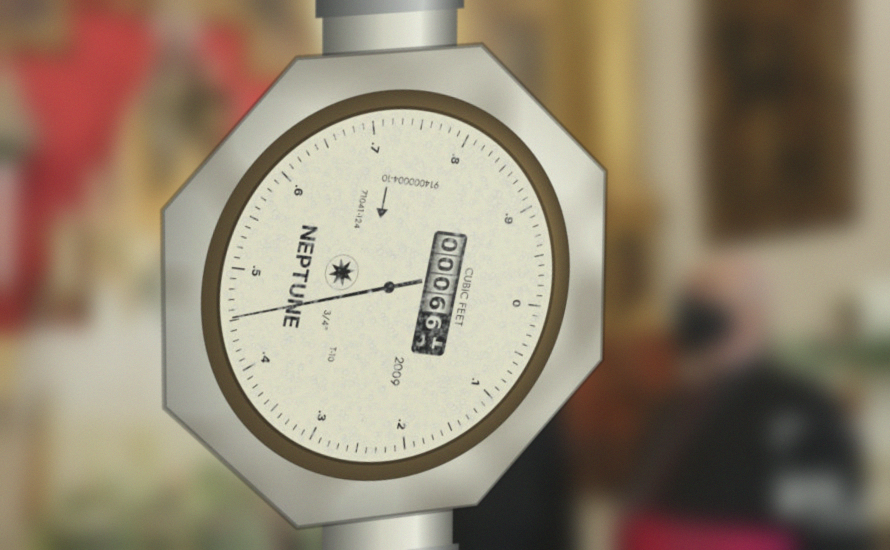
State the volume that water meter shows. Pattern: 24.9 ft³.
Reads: 661.45 ft³
